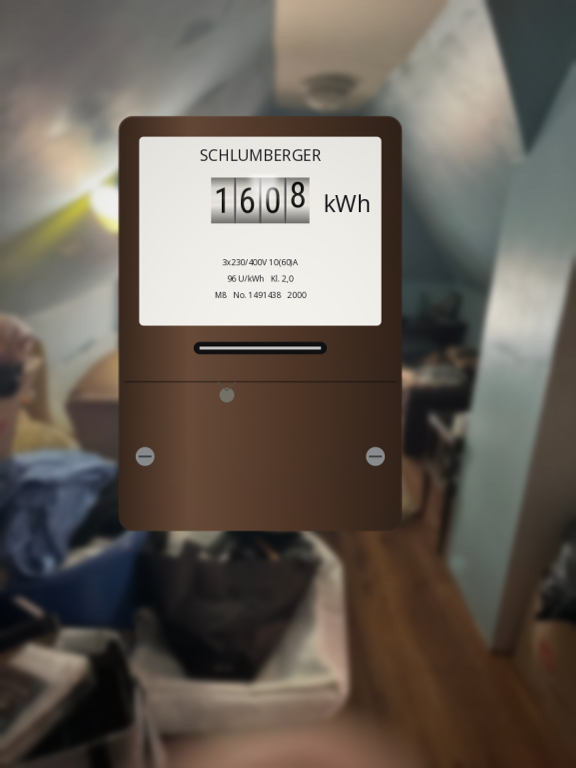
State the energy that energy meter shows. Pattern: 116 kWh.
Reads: 1608 kWh
